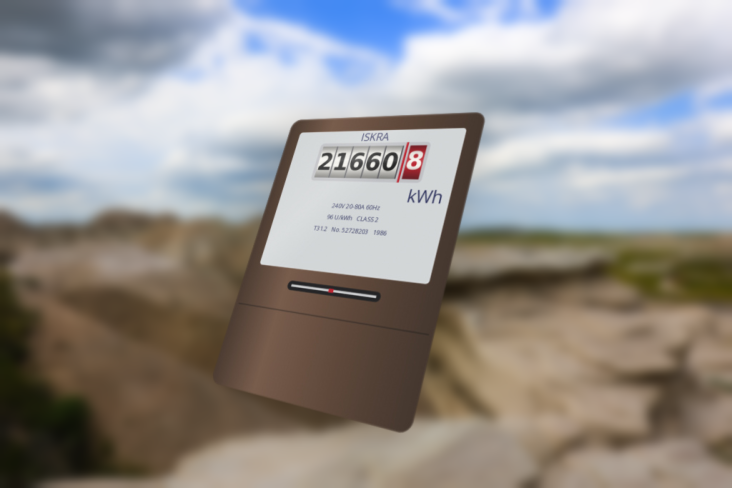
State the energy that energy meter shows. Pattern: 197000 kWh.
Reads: 21660.8 kWh
